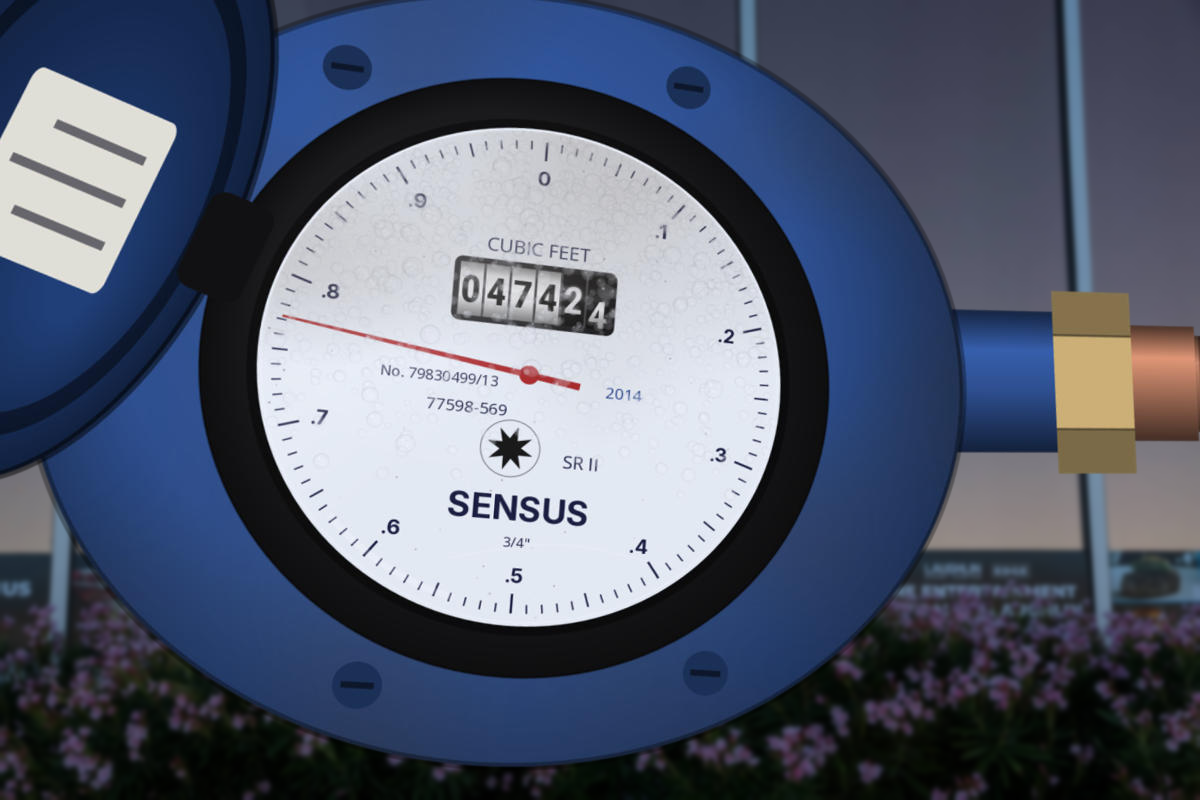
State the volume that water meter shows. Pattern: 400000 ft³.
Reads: 47423.77 ft³
